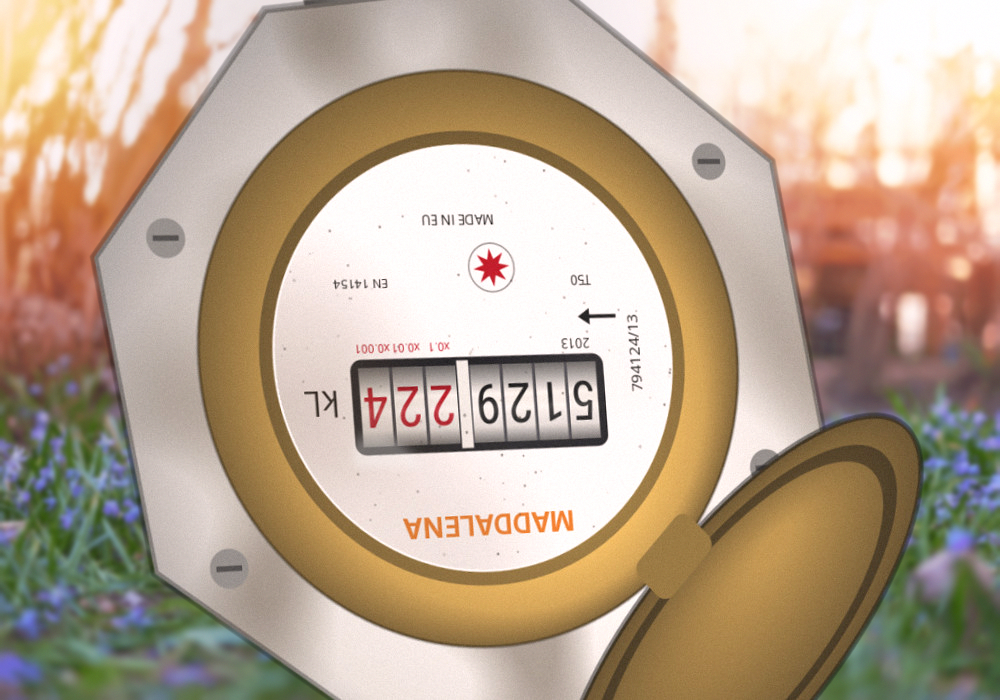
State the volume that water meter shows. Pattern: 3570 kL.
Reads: 5129.224 kL
